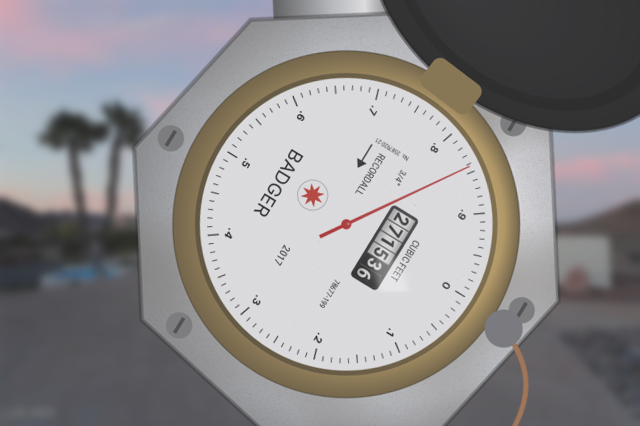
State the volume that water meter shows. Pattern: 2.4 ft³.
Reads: 271535.84 ft³
